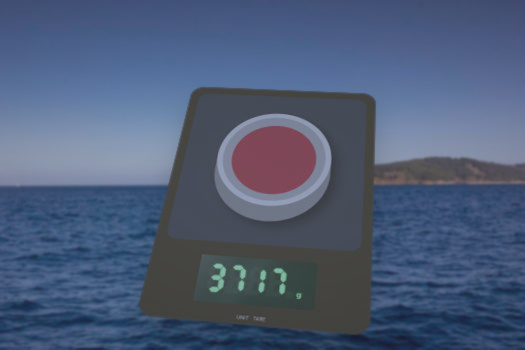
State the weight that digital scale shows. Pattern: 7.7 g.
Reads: 3717 g
